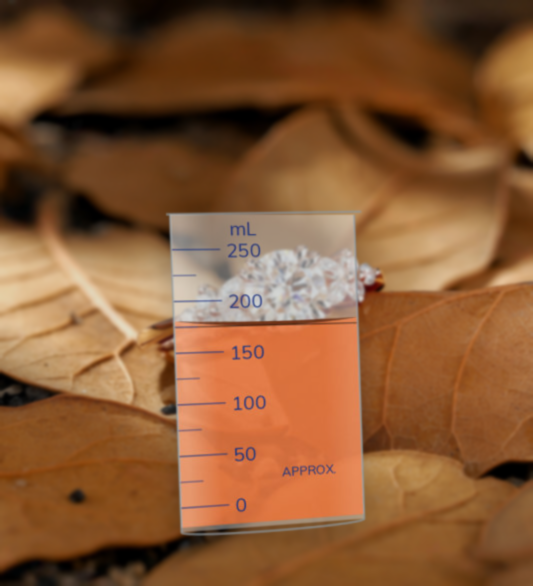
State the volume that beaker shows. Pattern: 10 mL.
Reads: 175 mL
